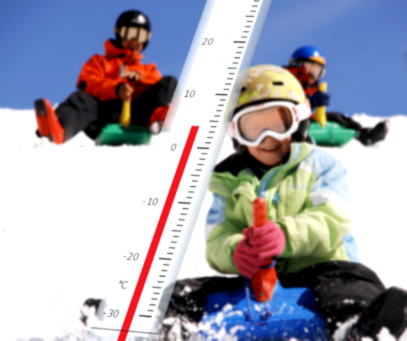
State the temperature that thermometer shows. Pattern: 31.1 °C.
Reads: 4 °C
